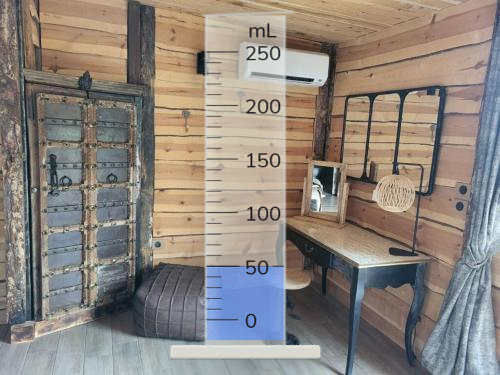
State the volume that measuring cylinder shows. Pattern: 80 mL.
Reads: 50 mL
